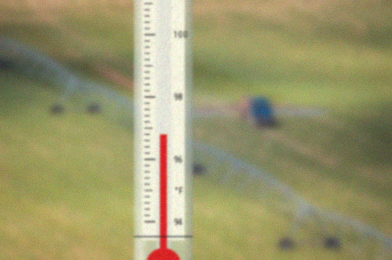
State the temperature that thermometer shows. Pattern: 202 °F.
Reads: 96.8 °F
